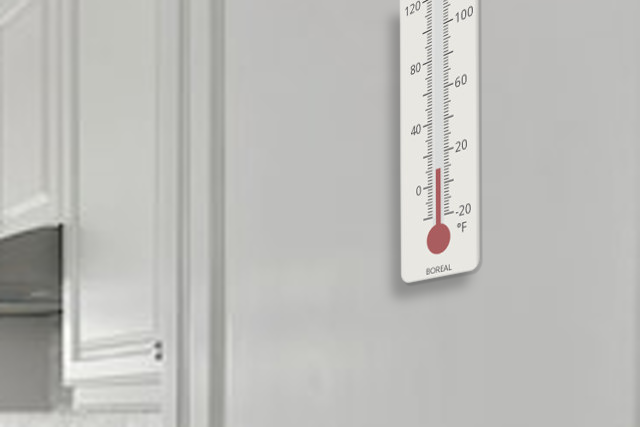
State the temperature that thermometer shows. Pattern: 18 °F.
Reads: 10 °F
